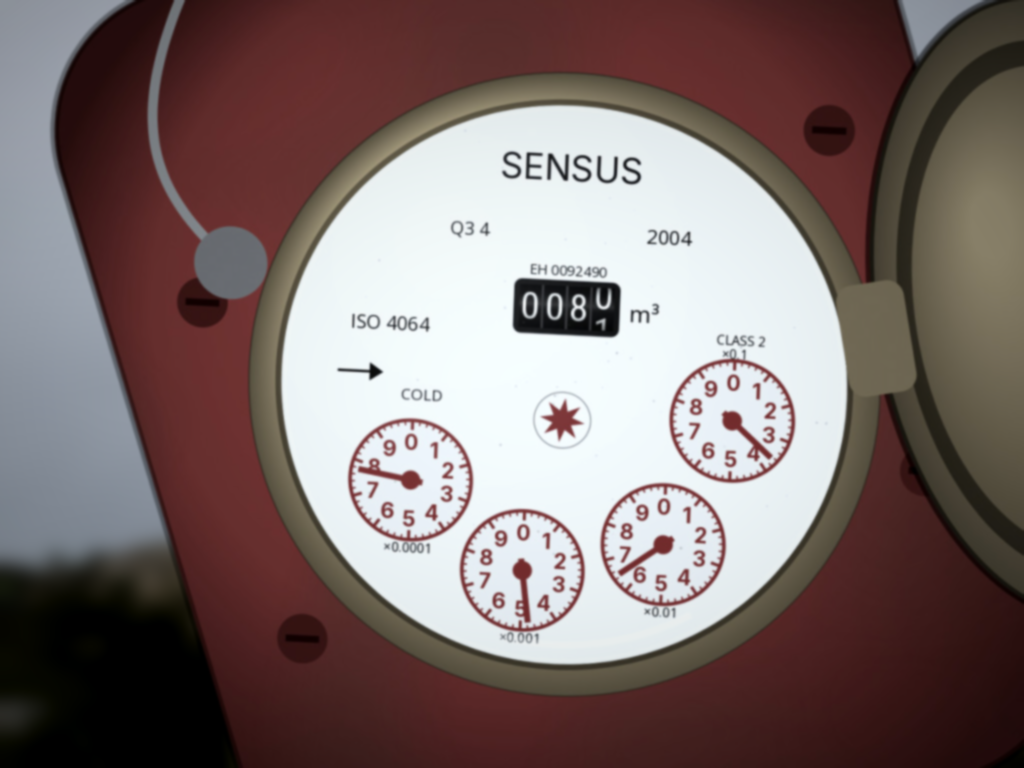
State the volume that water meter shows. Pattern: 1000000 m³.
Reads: 80.3647 m³
